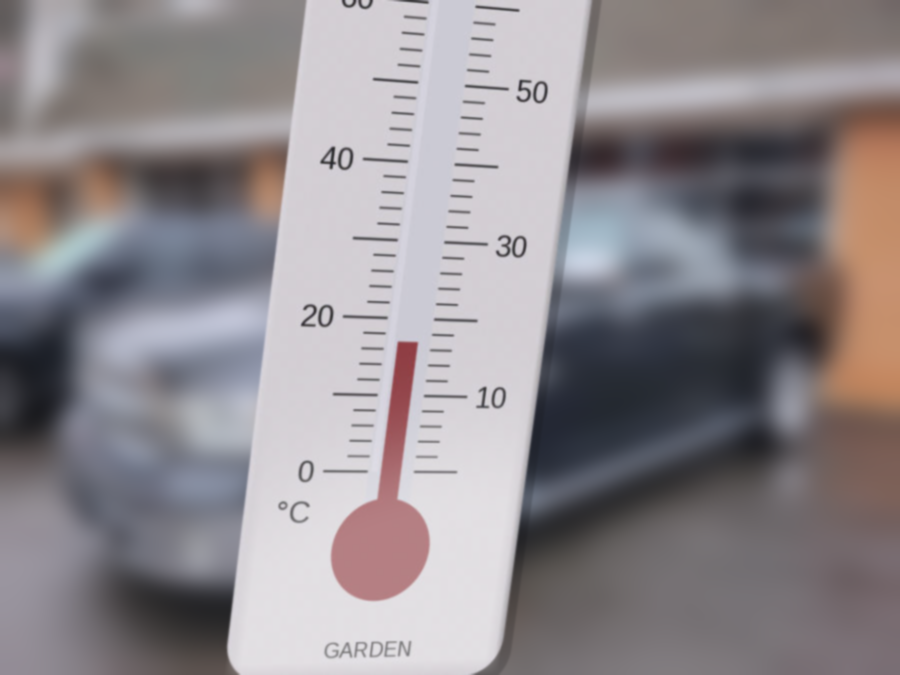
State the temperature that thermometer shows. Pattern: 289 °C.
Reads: 17 °C
